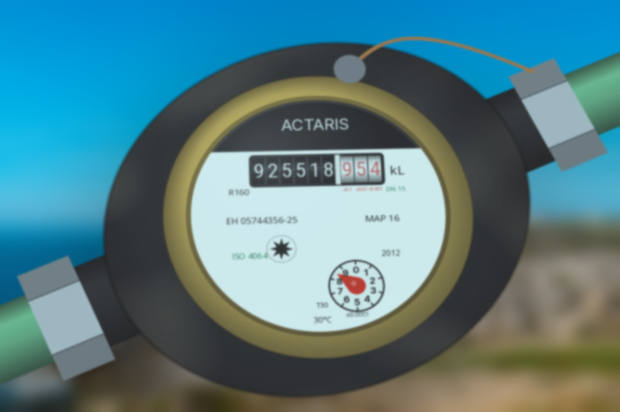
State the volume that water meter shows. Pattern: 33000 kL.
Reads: 925518.9548 kL
